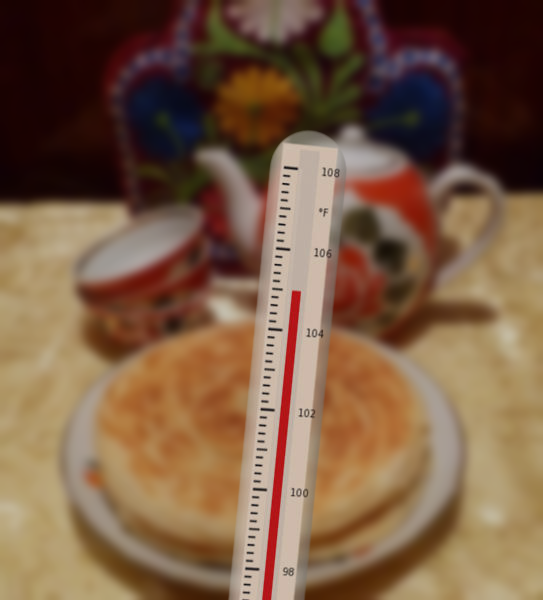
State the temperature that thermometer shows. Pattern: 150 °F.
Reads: 105 °F
